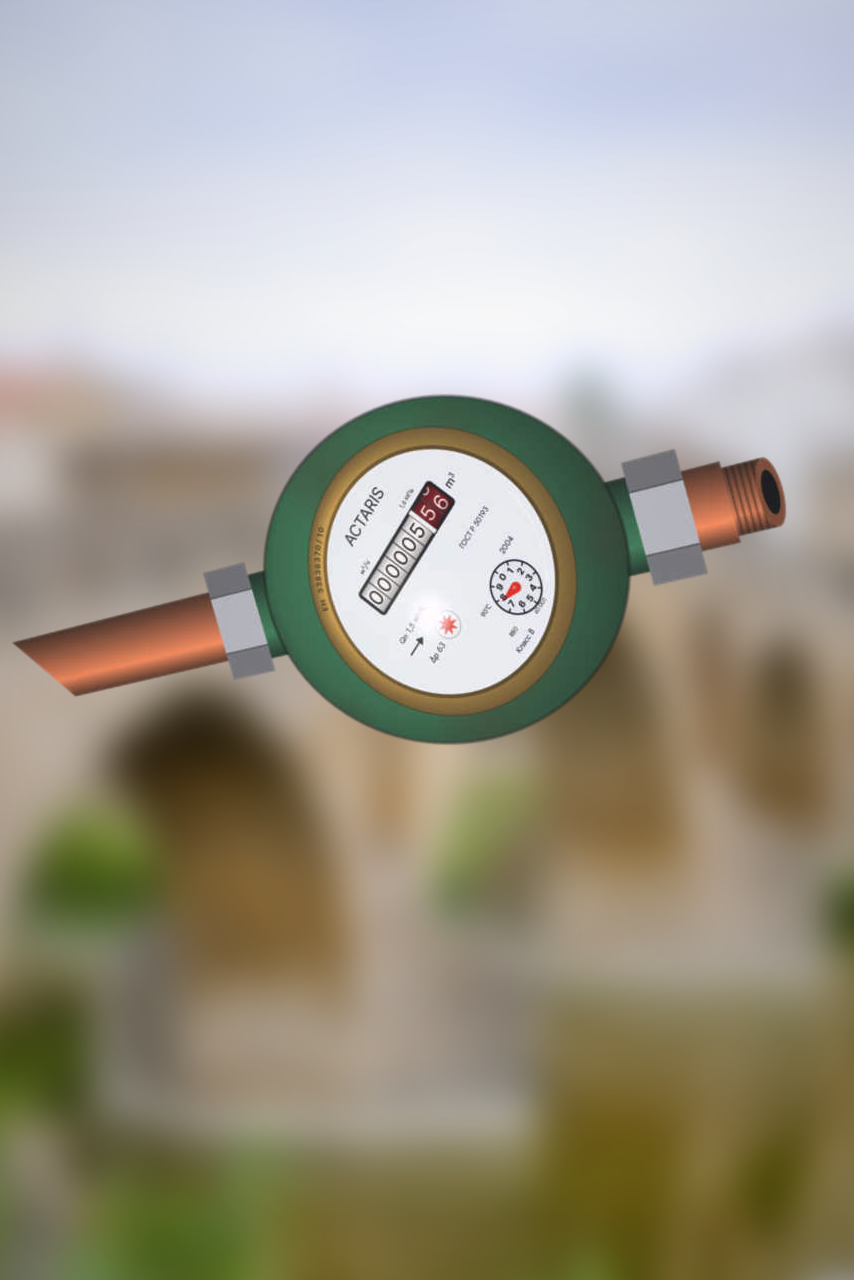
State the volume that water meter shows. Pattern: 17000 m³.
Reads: 5.557 m³
